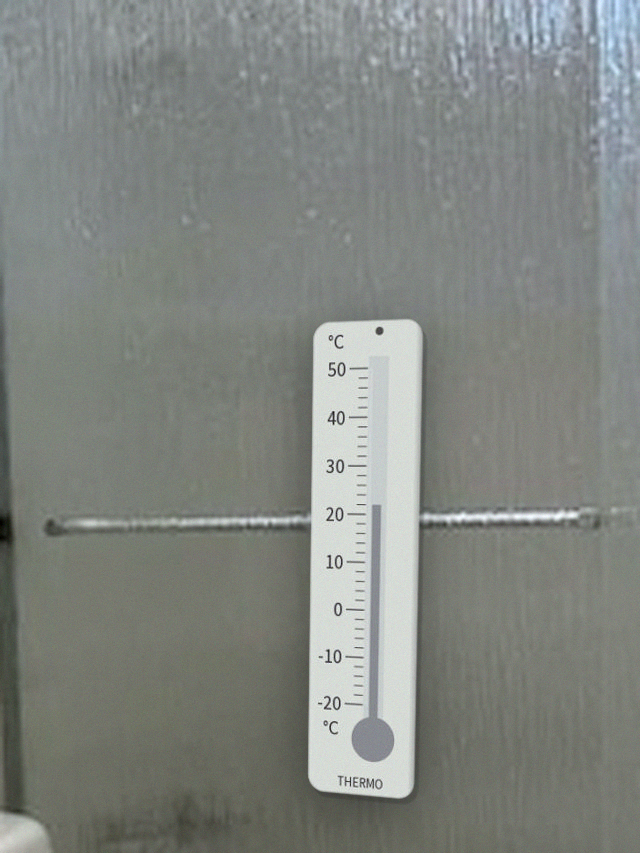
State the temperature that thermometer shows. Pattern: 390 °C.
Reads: 22 °C
